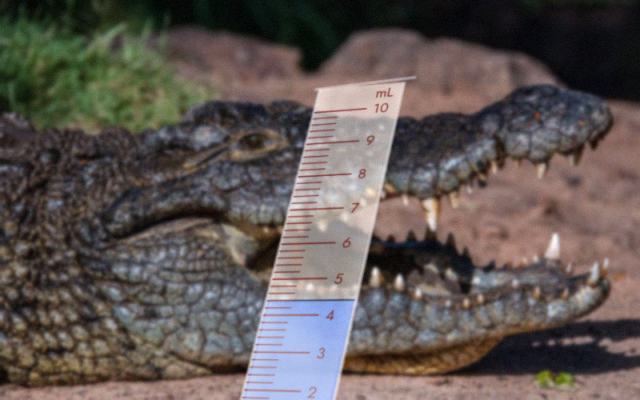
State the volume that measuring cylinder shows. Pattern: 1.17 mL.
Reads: 4.4 mL
